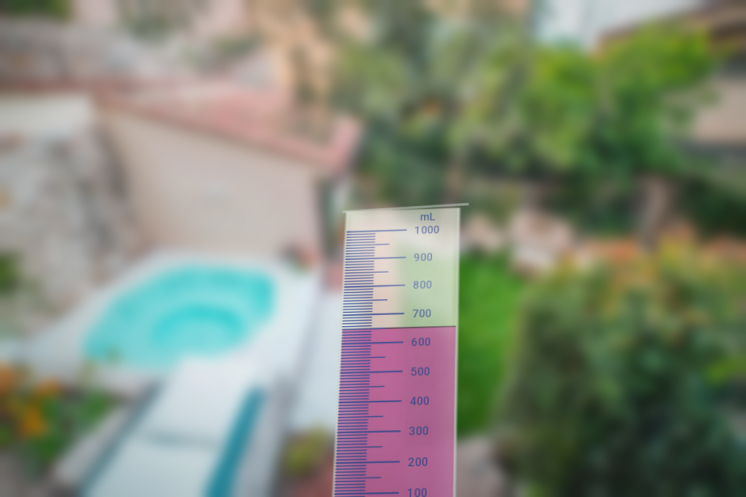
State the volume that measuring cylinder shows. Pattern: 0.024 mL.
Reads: 650 mL
